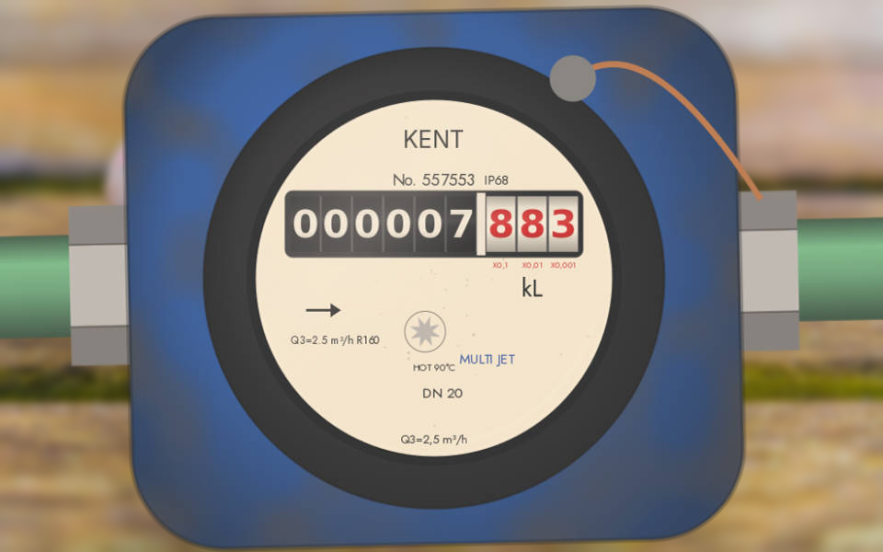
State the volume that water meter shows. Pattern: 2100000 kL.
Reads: 7.883 kL
